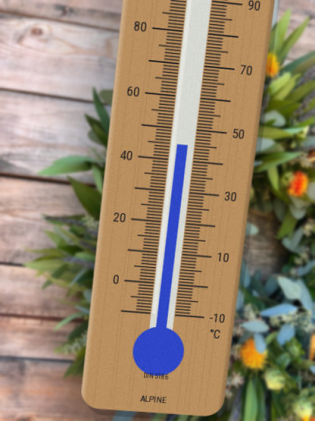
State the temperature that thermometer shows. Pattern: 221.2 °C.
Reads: 45 °C
